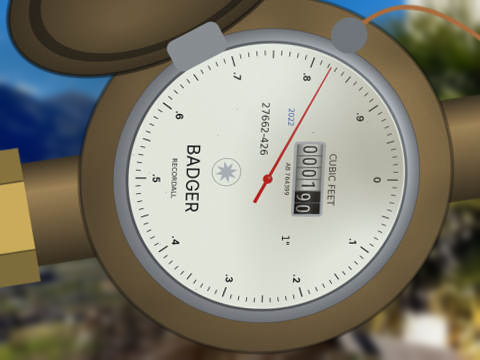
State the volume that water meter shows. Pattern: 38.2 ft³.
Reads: 189.82 ft³
